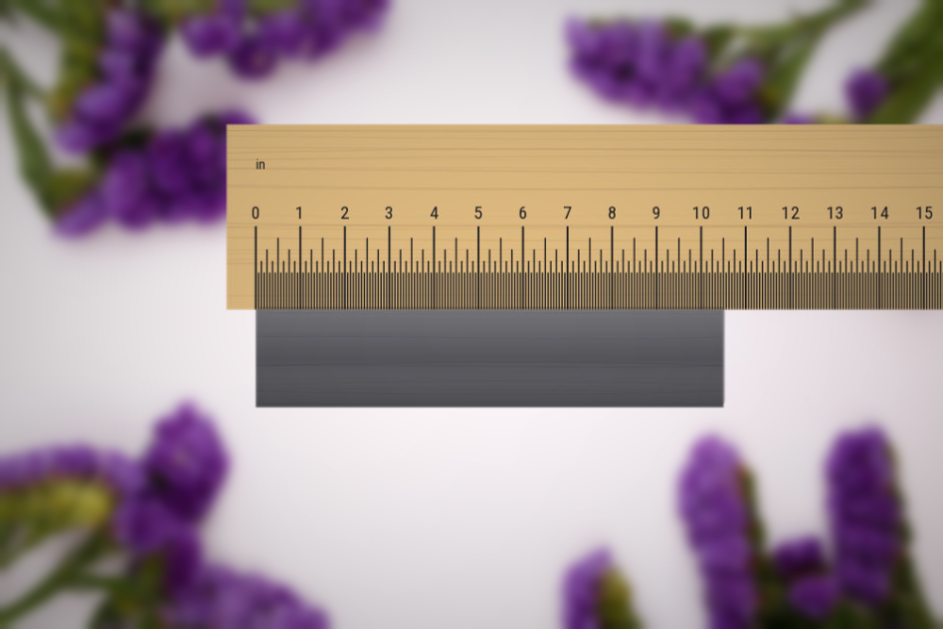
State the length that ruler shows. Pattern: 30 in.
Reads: 10.5 in
